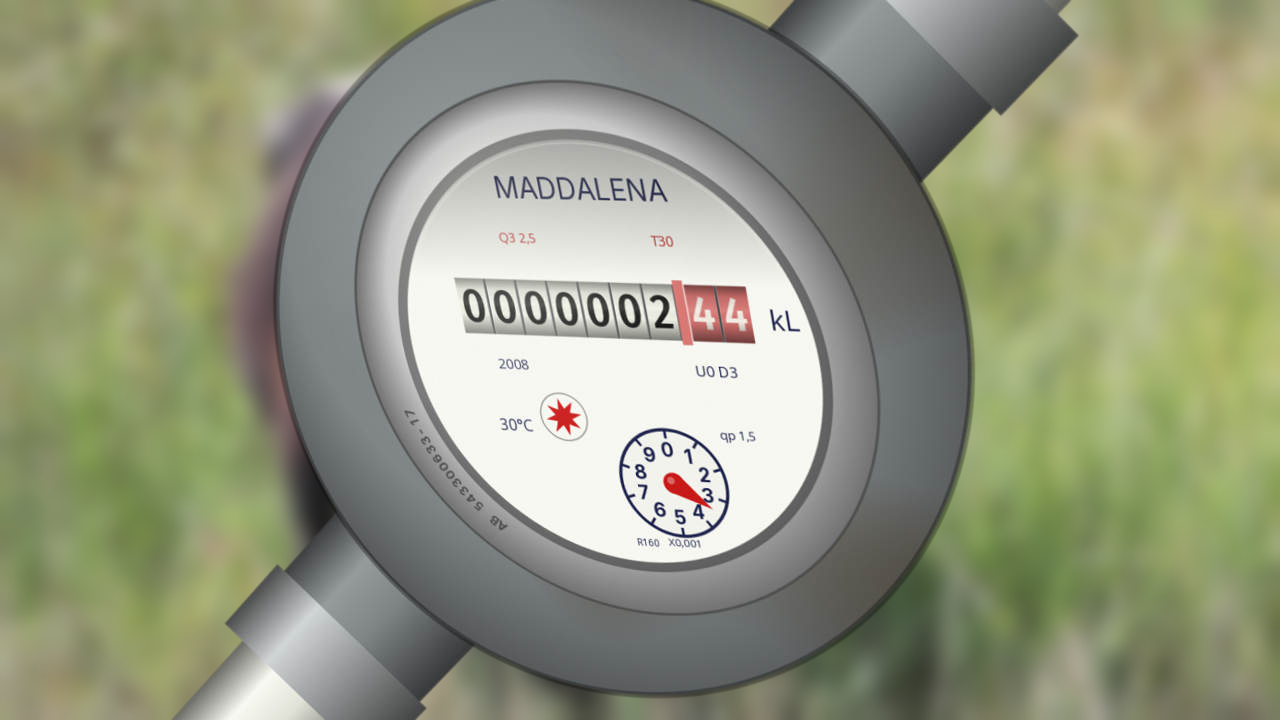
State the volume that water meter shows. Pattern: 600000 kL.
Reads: 2.443 kL
